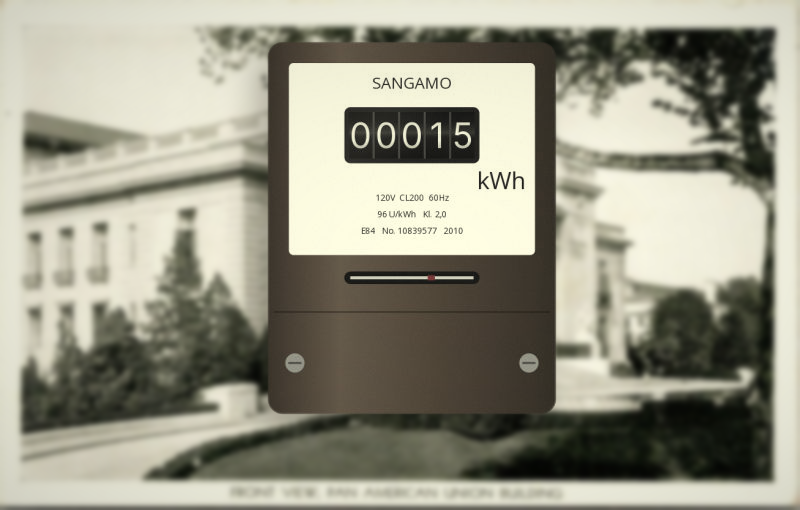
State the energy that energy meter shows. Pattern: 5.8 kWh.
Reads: 15 kWh
